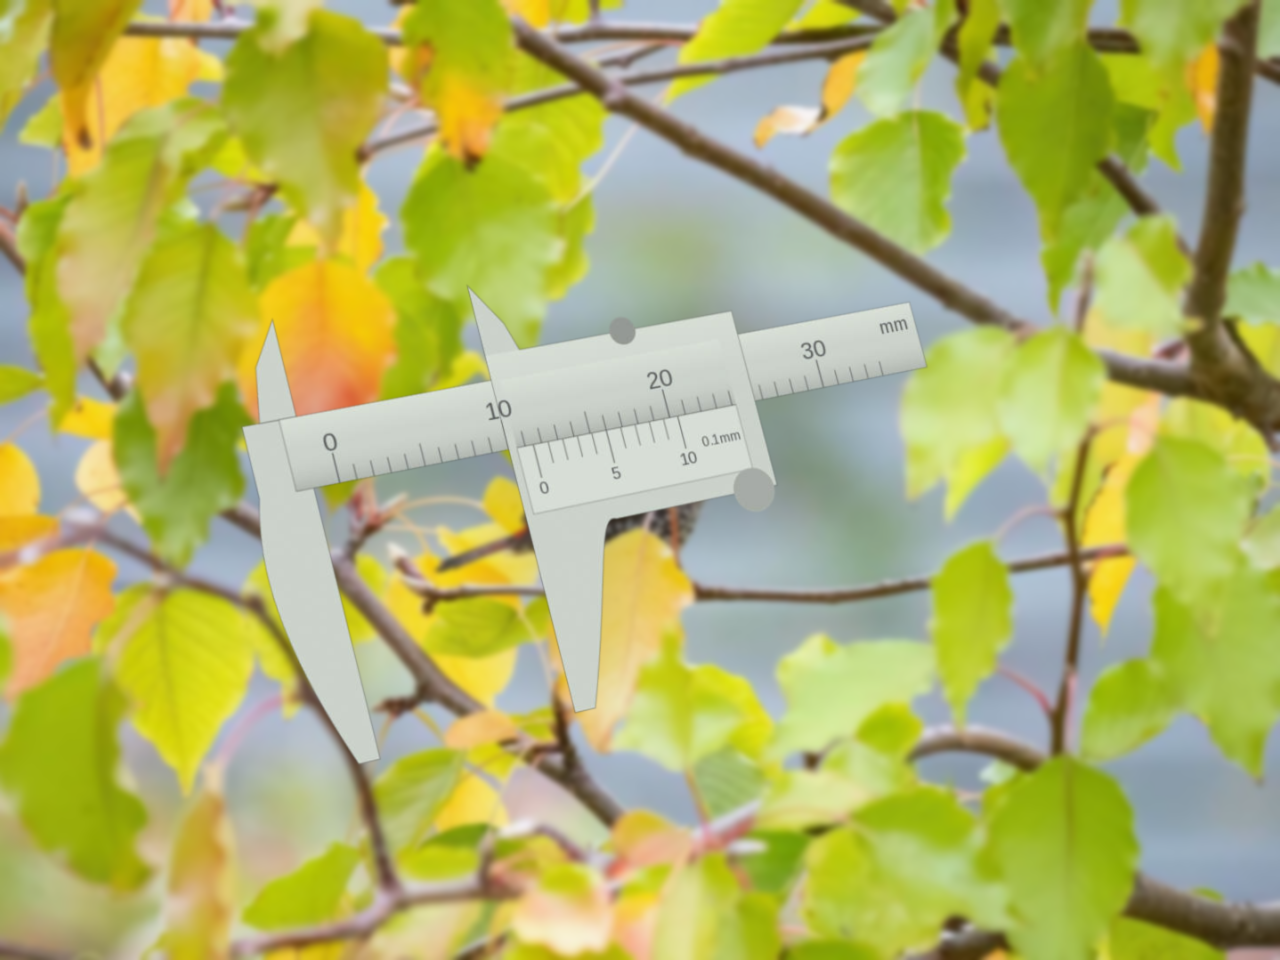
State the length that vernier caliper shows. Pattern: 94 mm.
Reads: 11.5 mm
